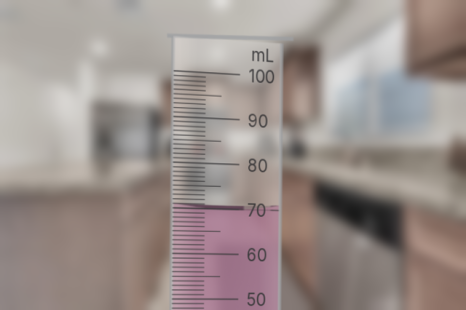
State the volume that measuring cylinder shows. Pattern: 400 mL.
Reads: 70 mL
